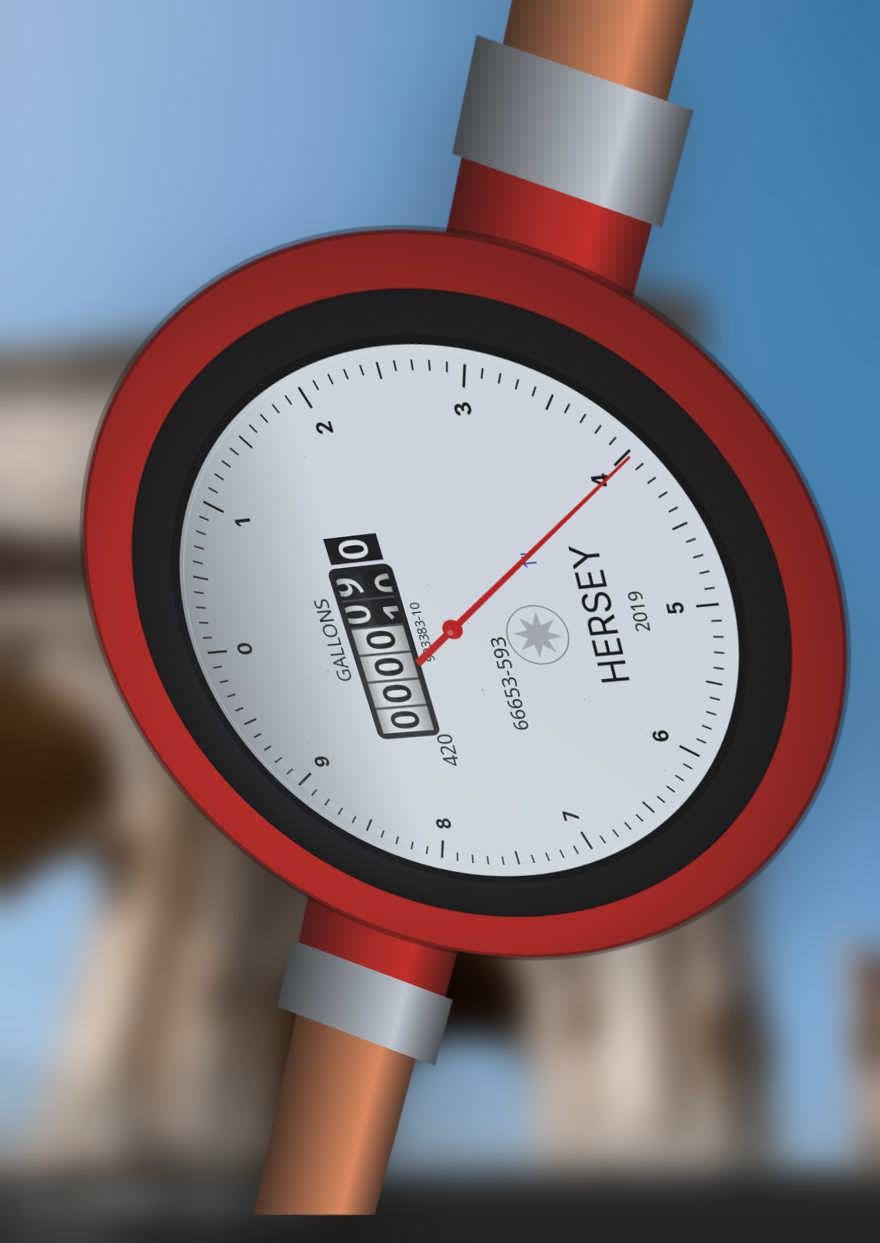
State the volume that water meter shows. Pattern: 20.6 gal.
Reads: 94.0 gal
